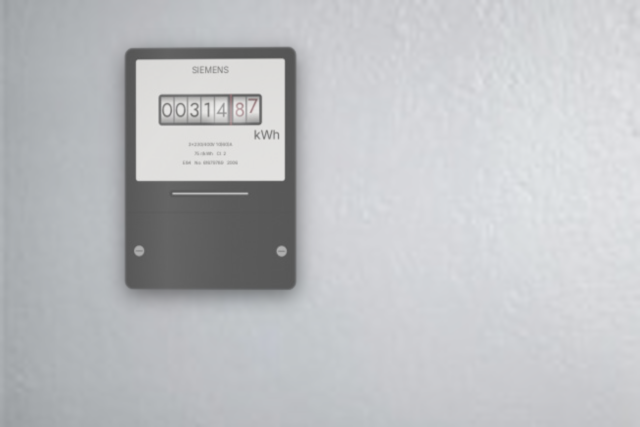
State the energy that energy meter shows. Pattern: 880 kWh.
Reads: 314.87 kWh
